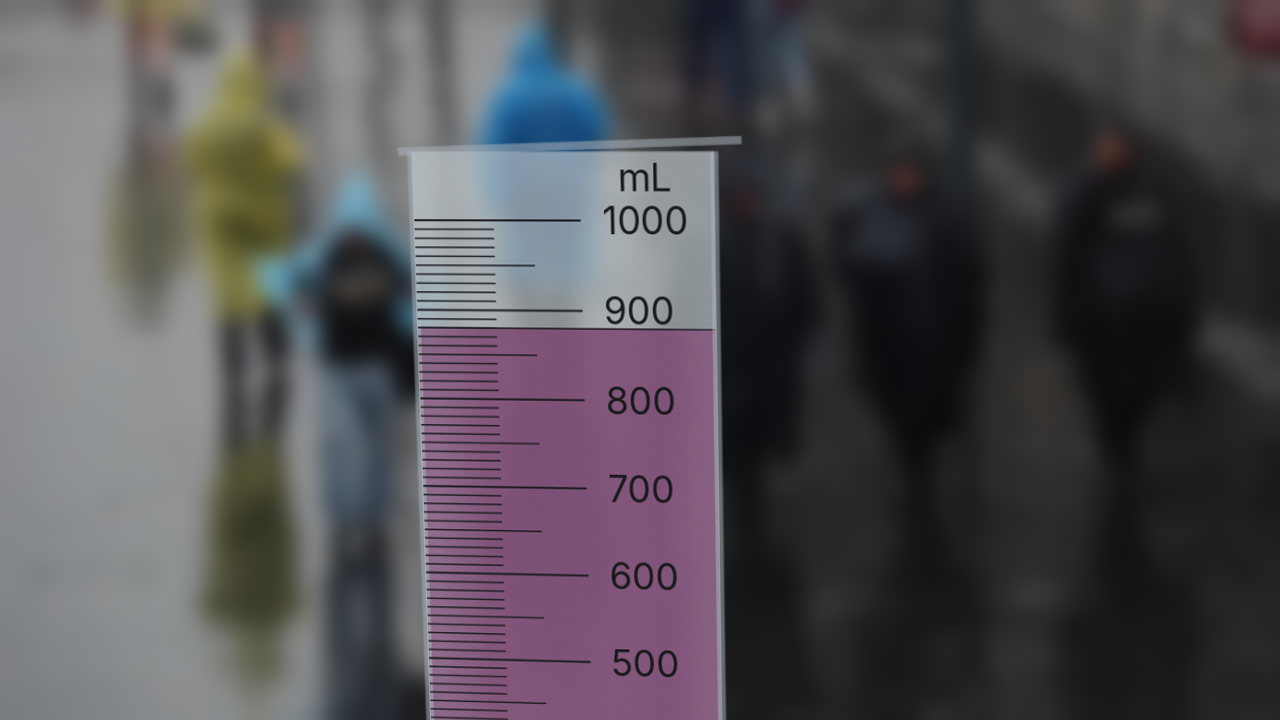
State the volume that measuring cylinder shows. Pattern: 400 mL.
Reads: 880 mL
